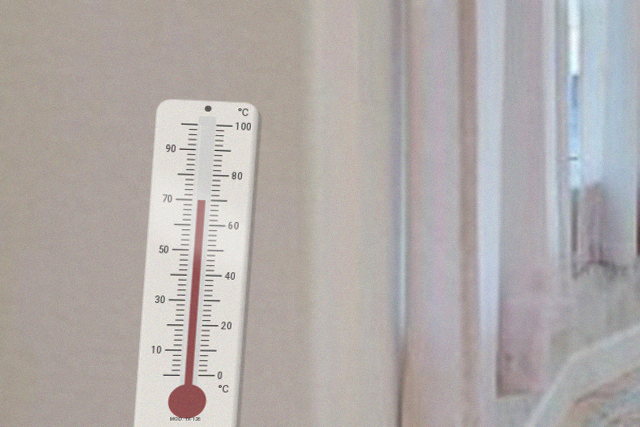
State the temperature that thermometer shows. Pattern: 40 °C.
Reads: 70 °C
